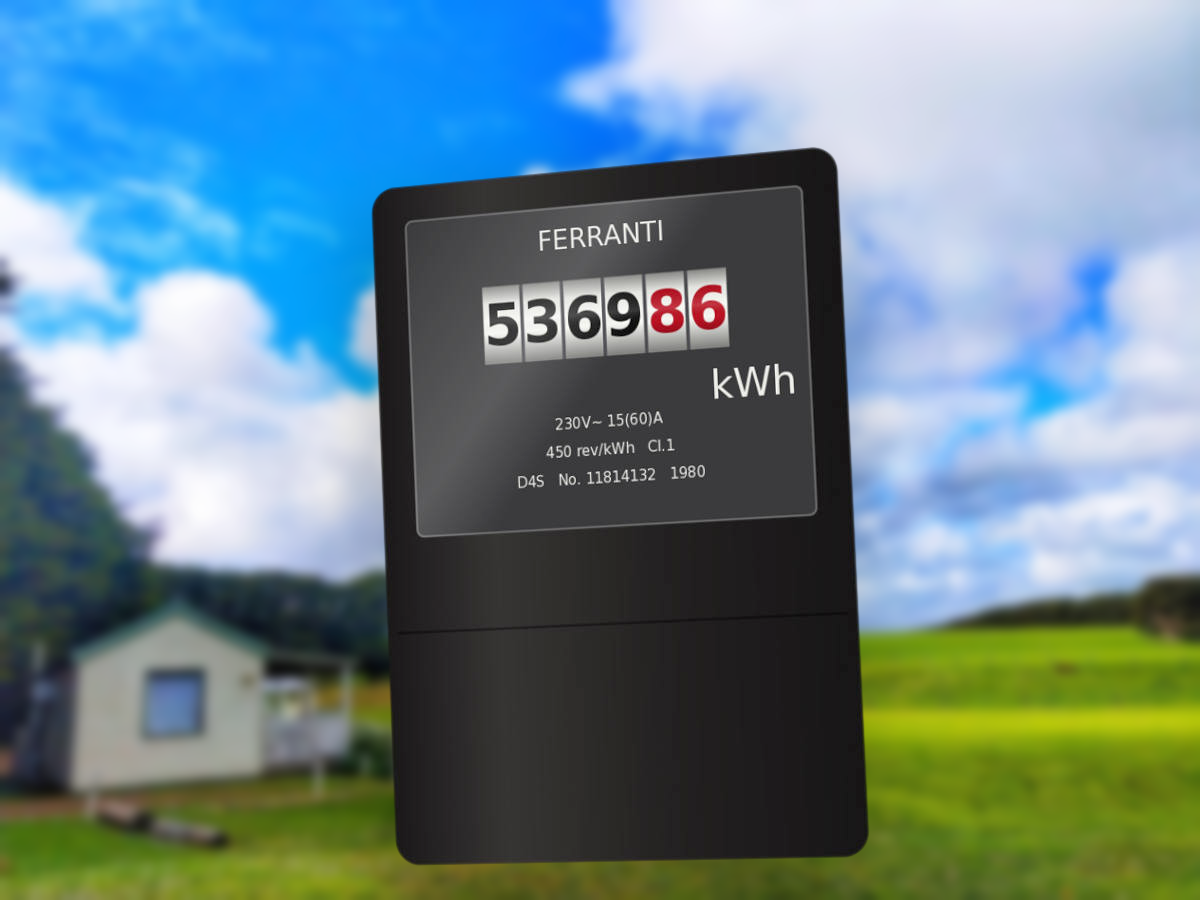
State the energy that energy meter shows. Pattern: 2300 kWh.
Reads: 5369.86 kWh
